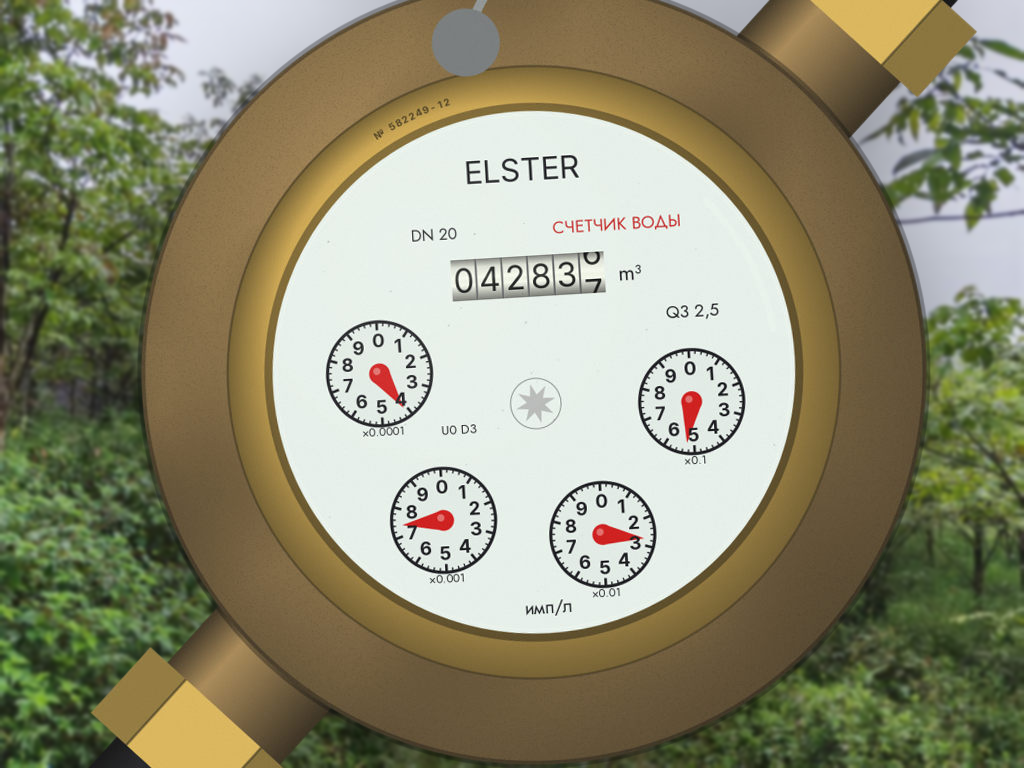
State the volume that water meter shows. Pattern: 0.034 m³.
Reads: 42836.5274 m³
